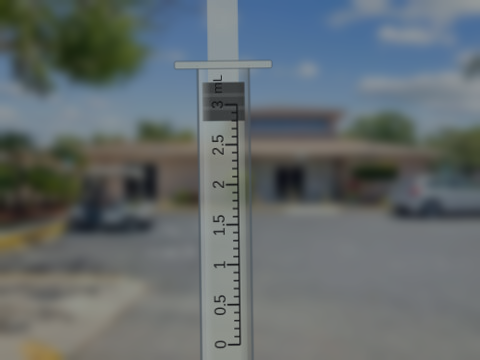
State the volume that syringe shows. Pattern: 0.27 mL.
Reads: 2.8 mL
